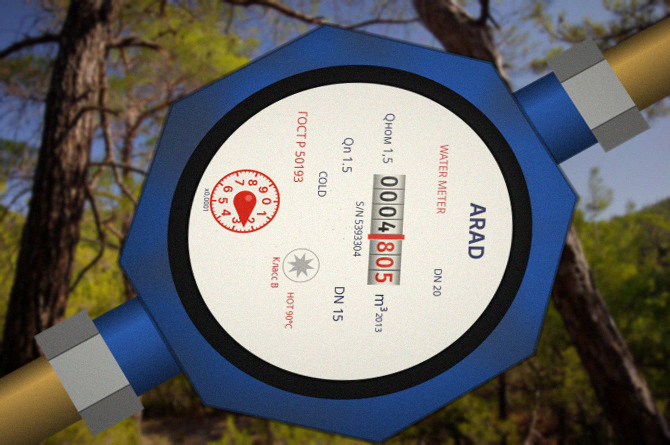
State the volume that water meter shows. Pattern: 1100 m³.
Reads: 4.8052 m³
